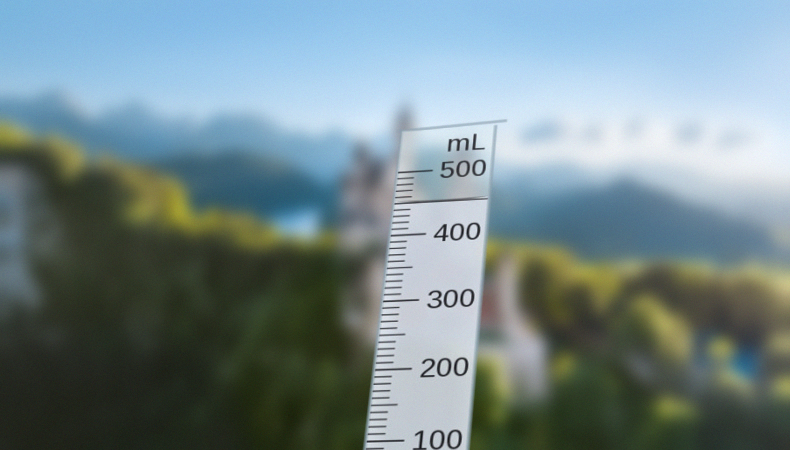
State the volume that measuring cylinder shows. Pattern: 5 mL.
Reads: 450 mL
